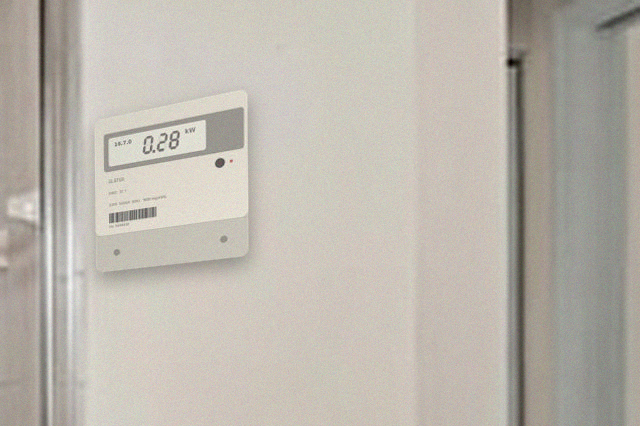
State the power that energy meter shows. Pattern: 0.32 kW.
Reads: 0.28 kW
